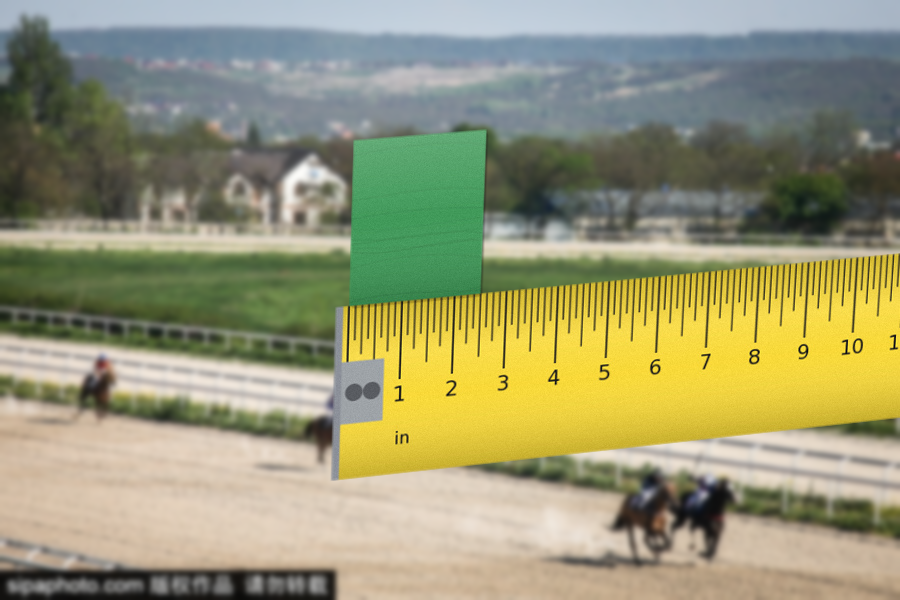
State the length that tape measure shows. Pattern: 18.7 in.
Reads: 2.5 in
